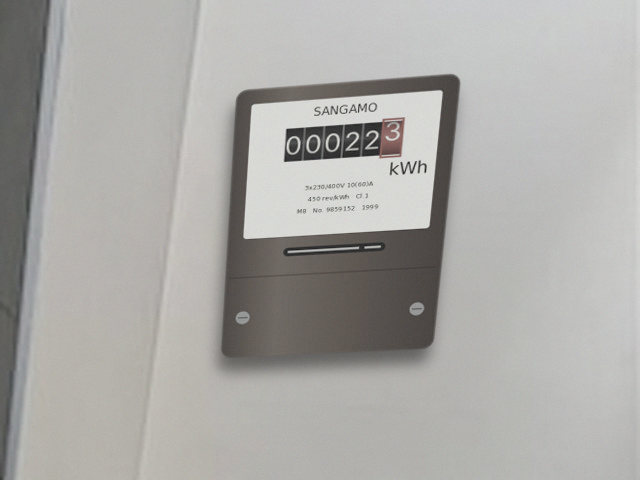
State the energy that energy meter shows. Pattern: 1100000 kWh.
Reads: 22.3 kWh
